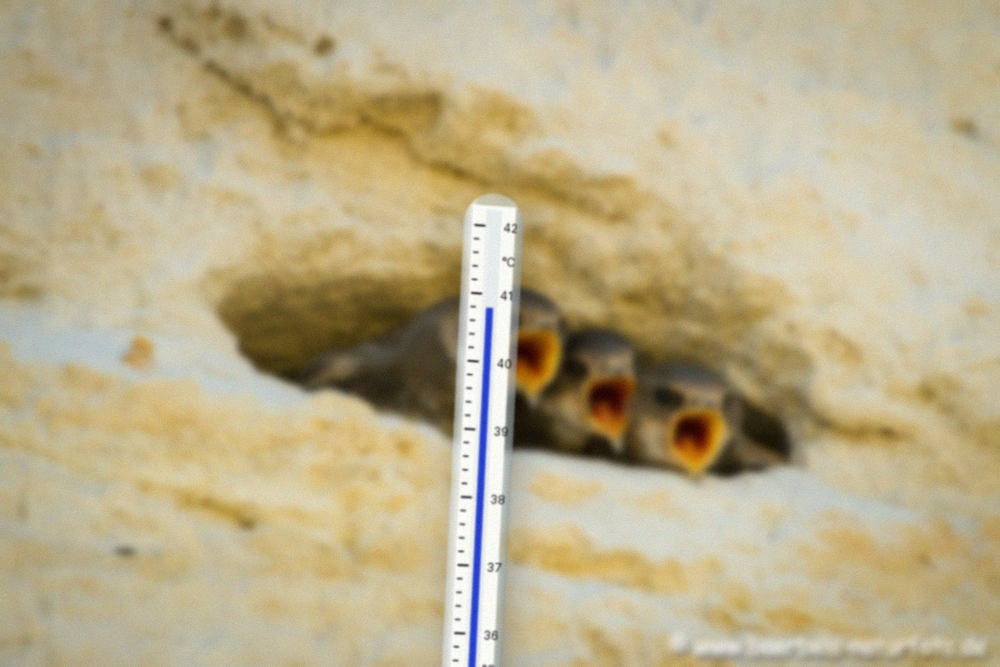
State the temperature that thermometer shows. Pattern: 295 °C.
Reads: 40.8 °C
